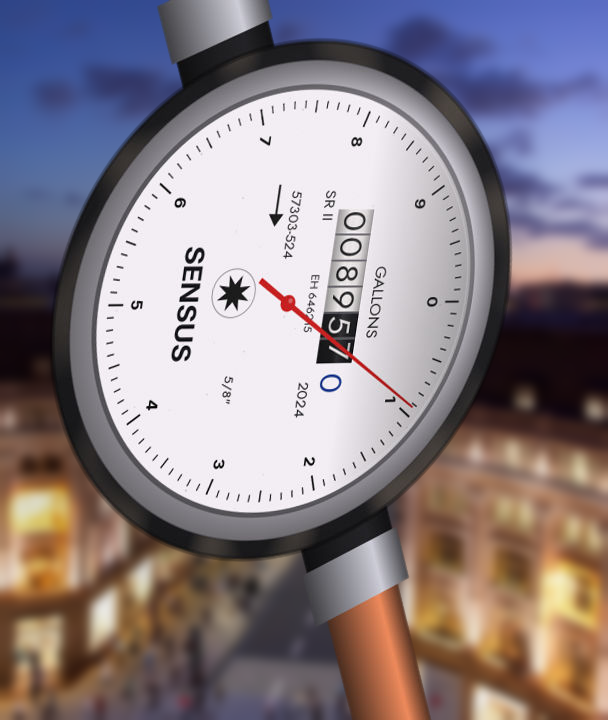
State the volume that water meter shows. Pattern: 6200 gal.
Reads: 89570.9 gal
